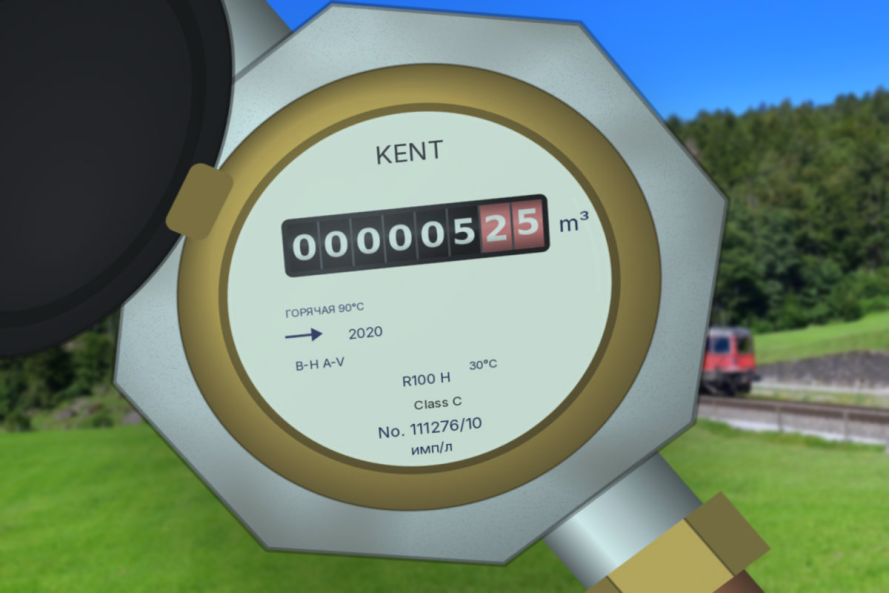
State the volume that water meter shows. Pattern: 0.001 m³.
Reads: 5.25 m³
